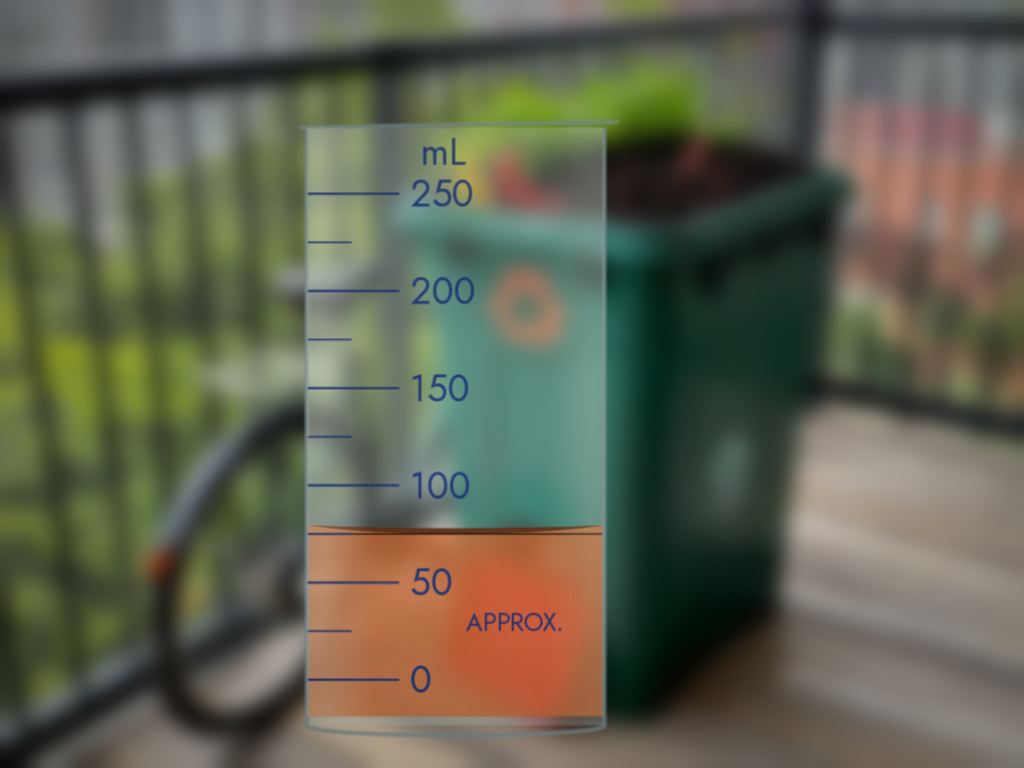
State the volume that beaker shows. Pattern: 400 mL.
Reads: 75 mL
